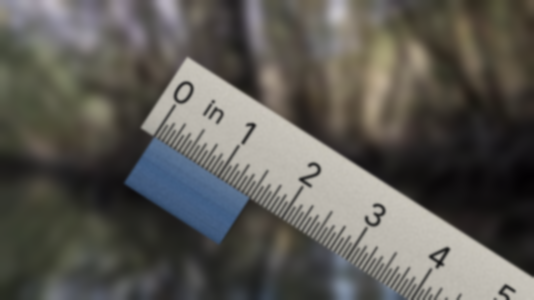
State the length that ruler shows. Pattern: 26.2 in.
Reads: 1.5 in
